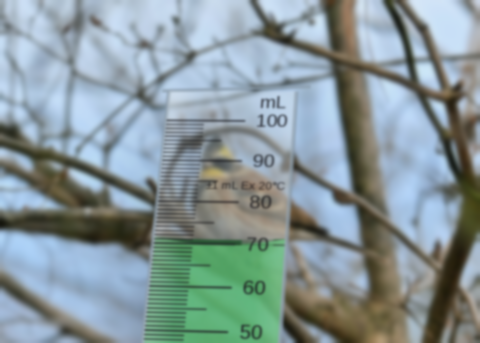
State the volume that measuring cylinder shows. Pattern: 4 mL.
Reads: 70 mL
